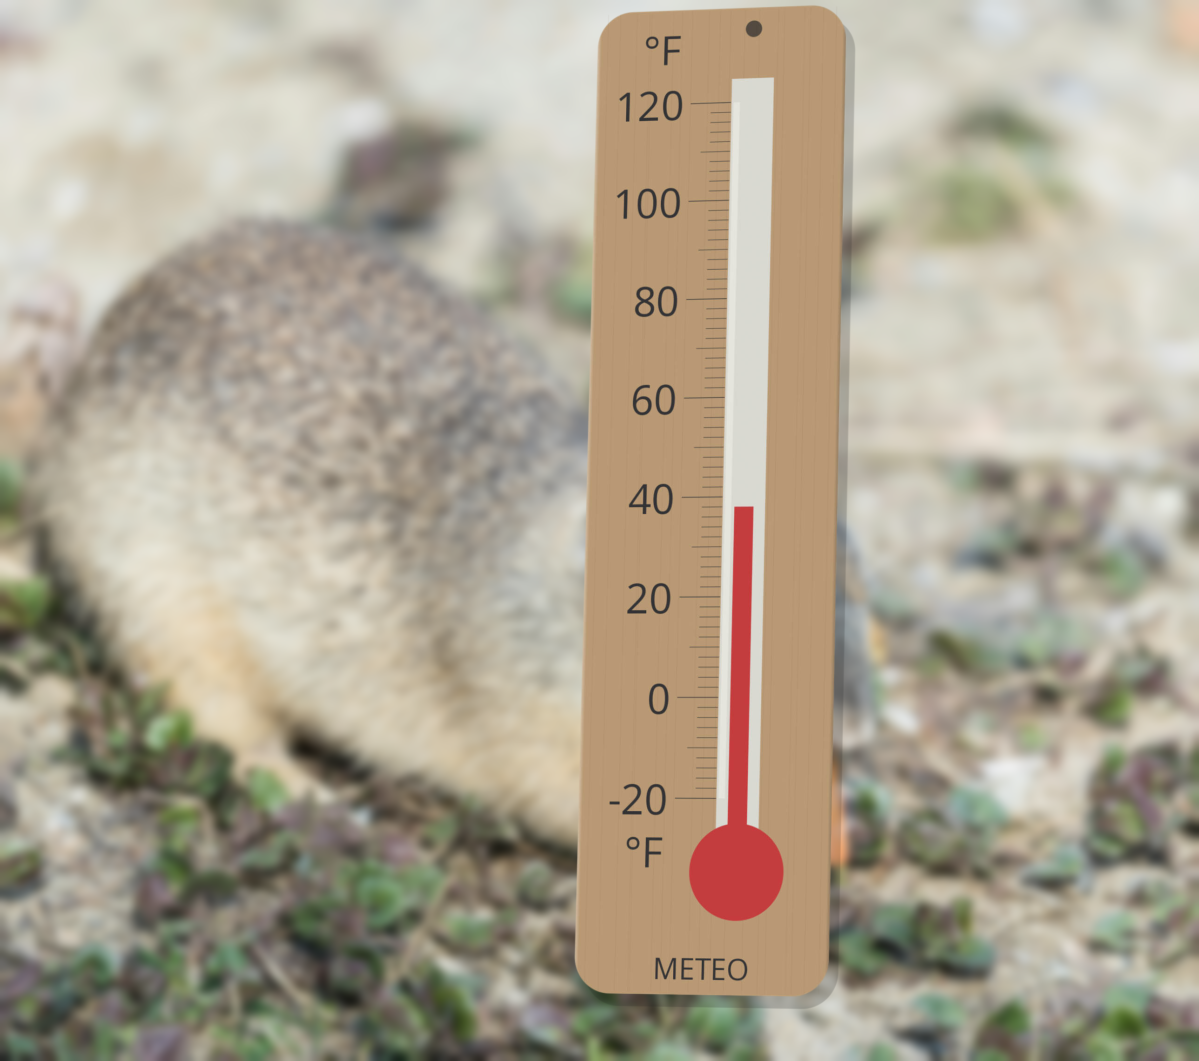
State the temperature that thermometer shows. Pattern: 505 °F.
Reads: 38 °F
